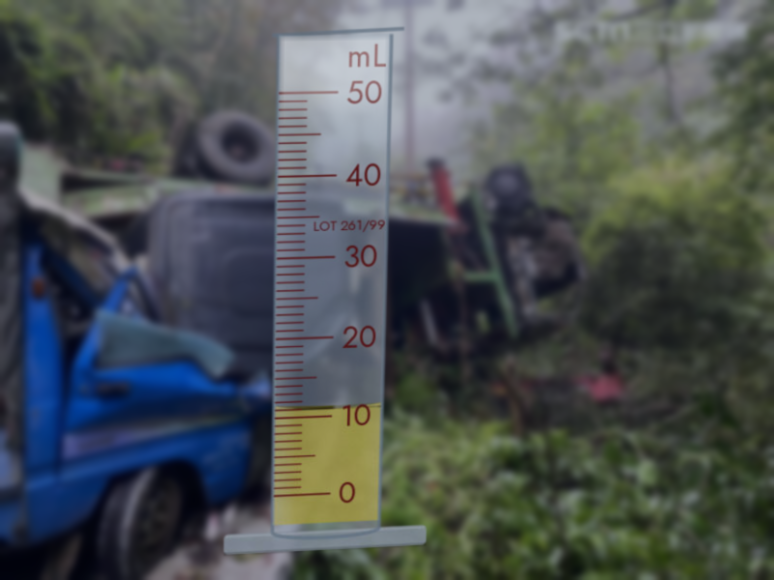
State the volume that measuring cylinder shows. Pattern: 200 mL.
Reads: 11 mL
